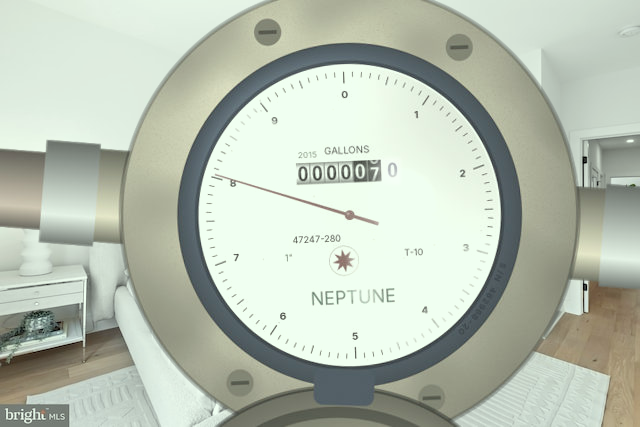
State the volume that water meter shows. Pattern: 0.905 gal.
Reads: 68.0 gal
